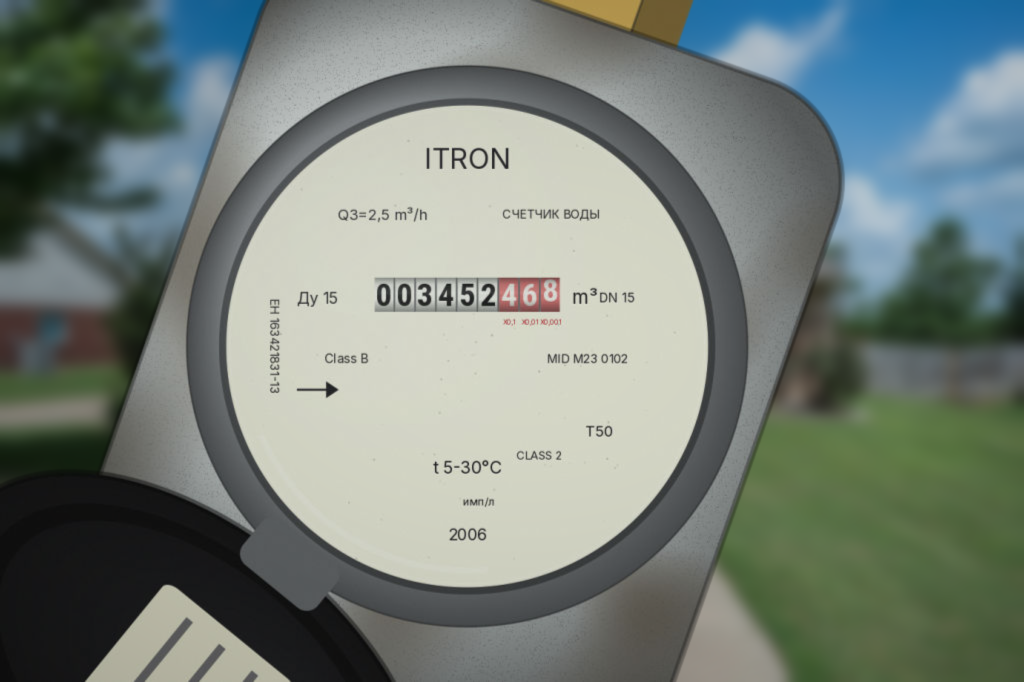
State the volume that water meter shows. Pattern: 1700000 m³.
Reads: 3452.468 m³
